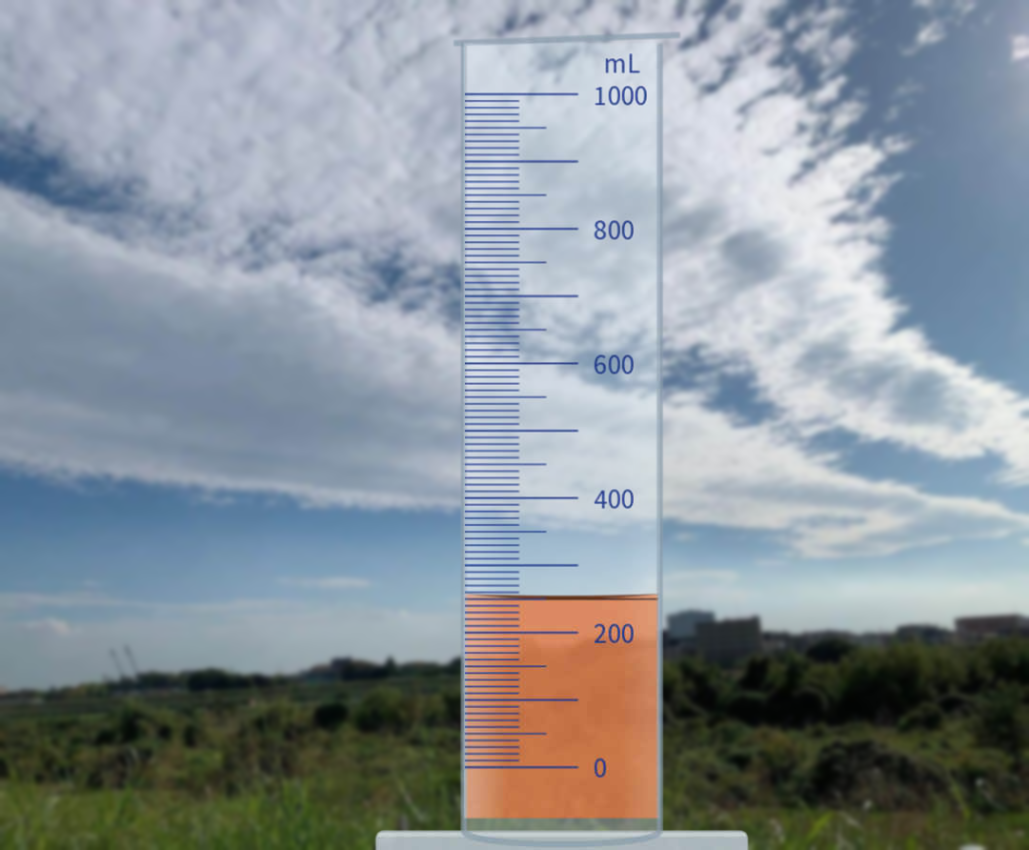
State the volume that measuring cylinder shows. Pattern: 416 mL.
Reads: 250 mL
